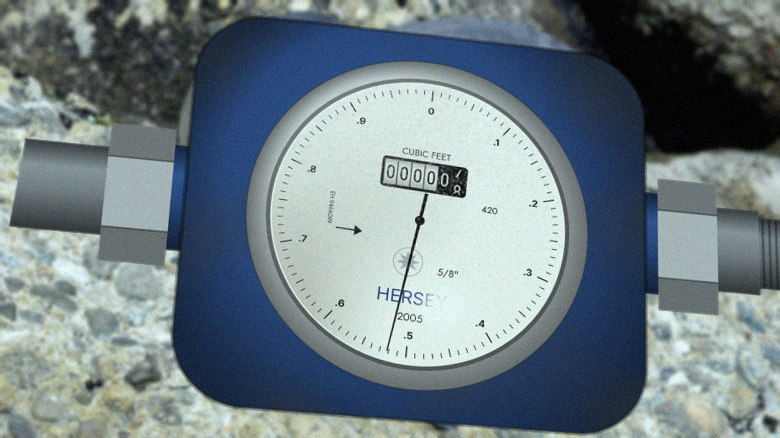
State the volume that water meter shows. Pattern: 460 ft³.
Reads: 7.52 ft³
